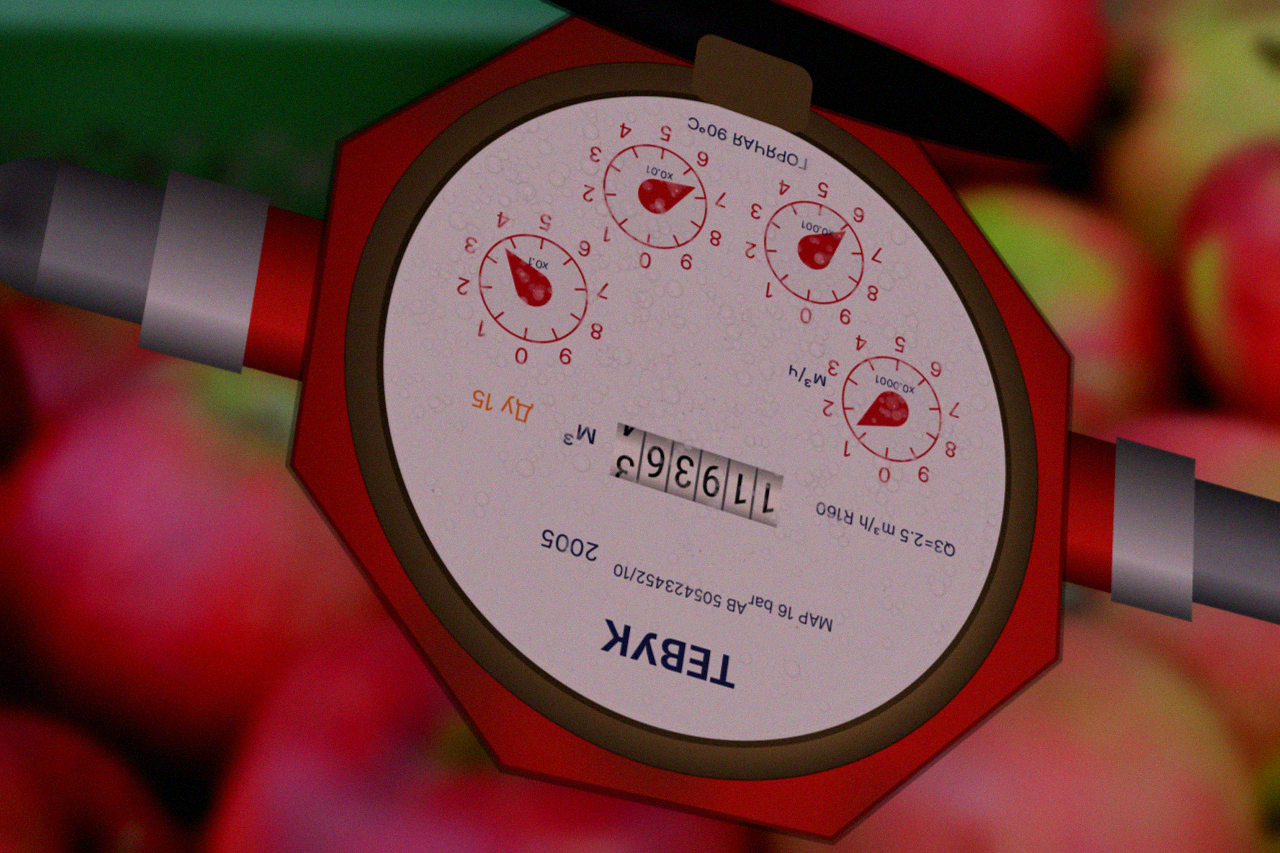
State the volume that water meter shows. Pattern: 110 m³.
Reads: 119363.3661 m³
